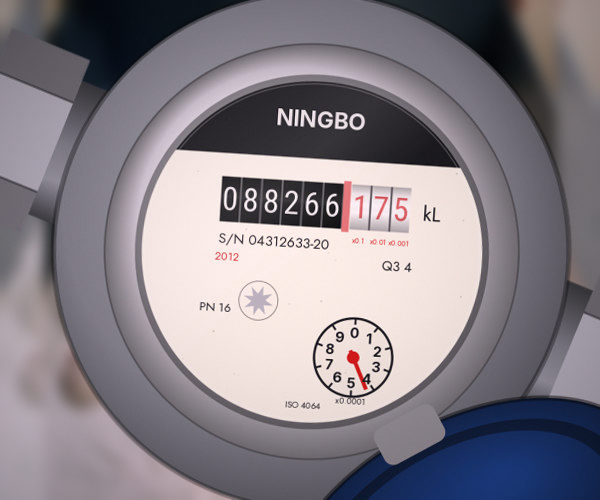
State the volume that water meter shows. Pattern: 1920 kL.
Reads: 88266.1754 kL
